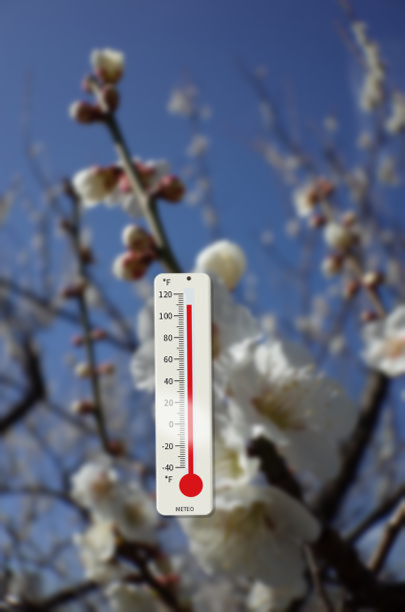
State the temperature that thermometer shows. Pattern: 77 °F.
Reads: 110 °F
